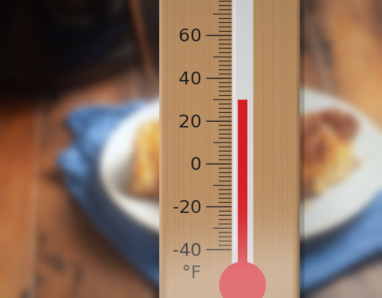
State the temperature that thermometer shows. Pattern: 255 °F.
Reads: 30 °F
